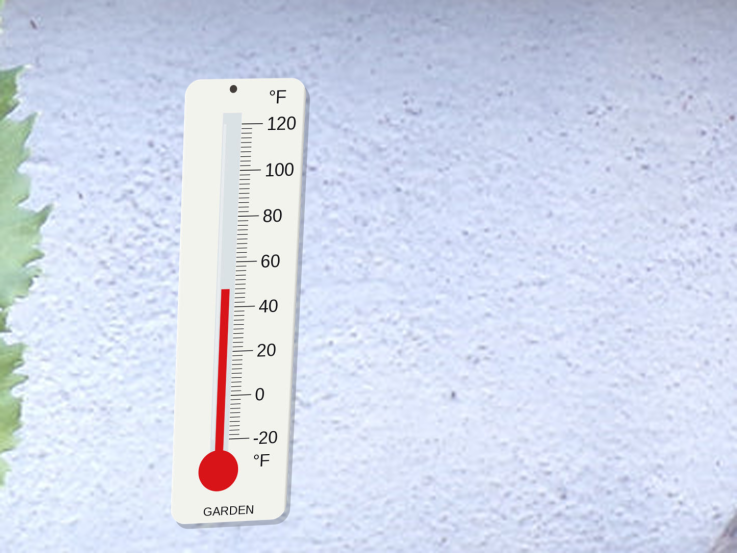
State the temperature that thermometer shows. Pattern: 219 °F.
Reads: 48 °F
